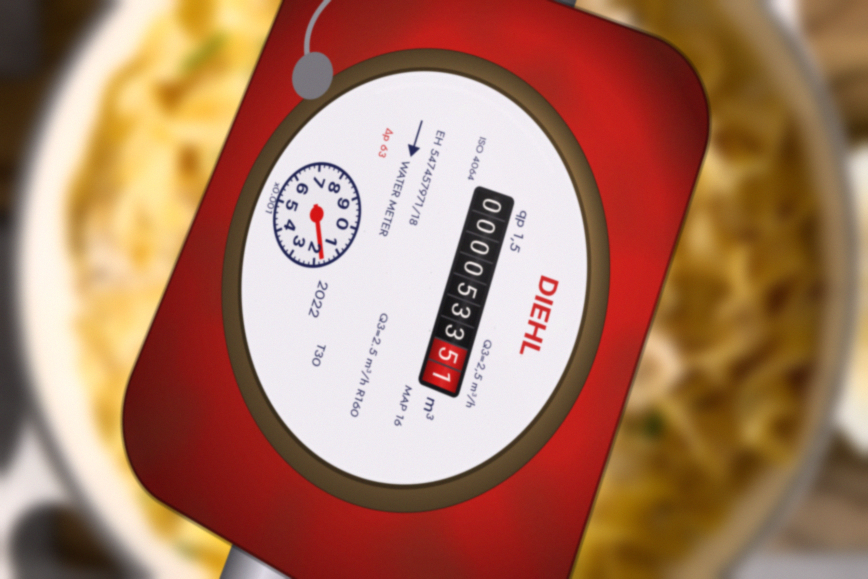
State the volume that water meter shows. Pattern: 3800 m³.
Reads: 533.511 m³
